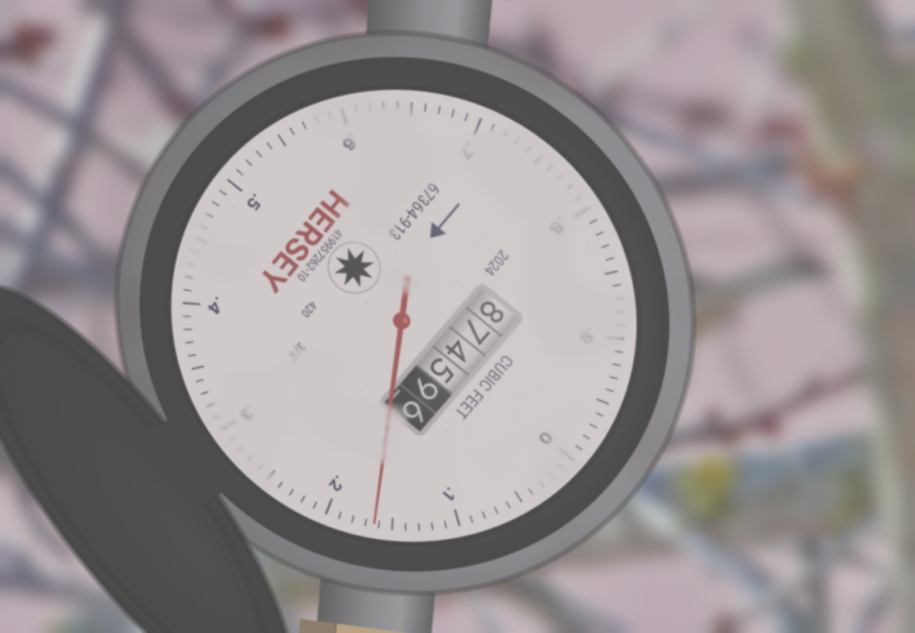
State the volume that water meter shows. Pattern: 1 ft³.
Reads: 874596.16 ft³
